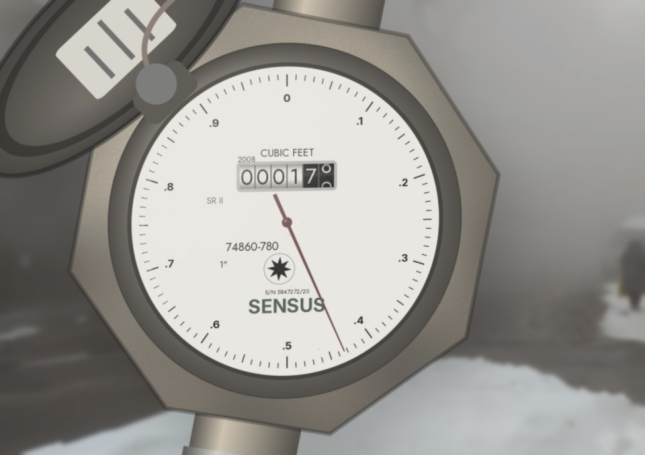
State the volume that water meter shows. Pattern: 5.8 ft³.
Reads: 178.43 ft³
